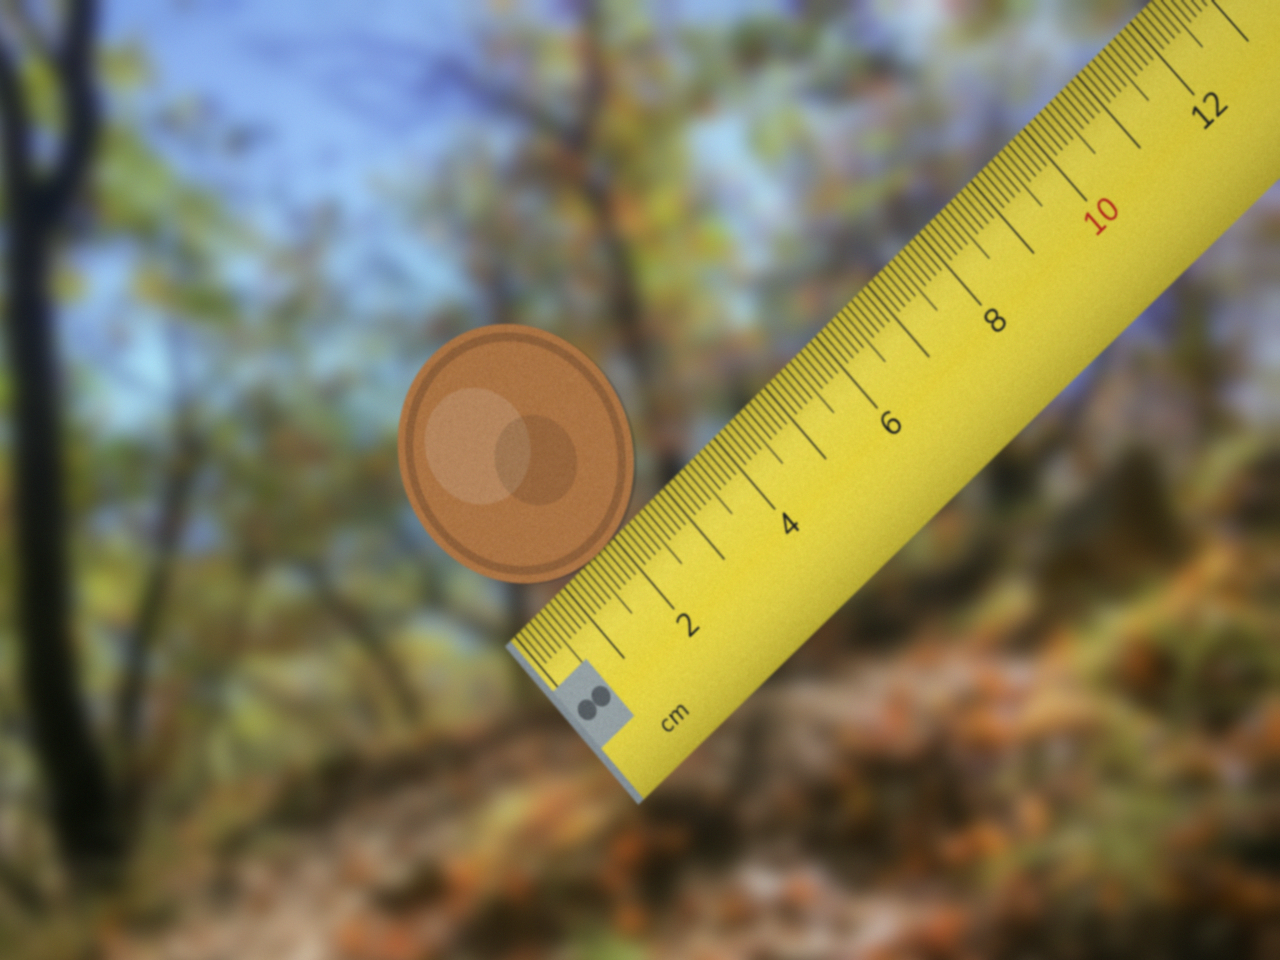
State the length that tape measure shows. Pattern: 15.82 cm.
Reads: 3.4 cm
